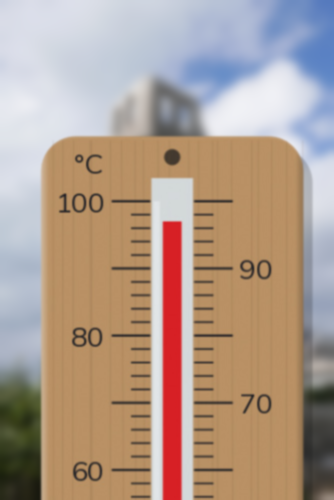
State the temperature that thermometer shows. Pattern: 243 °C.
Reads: 97 °C
